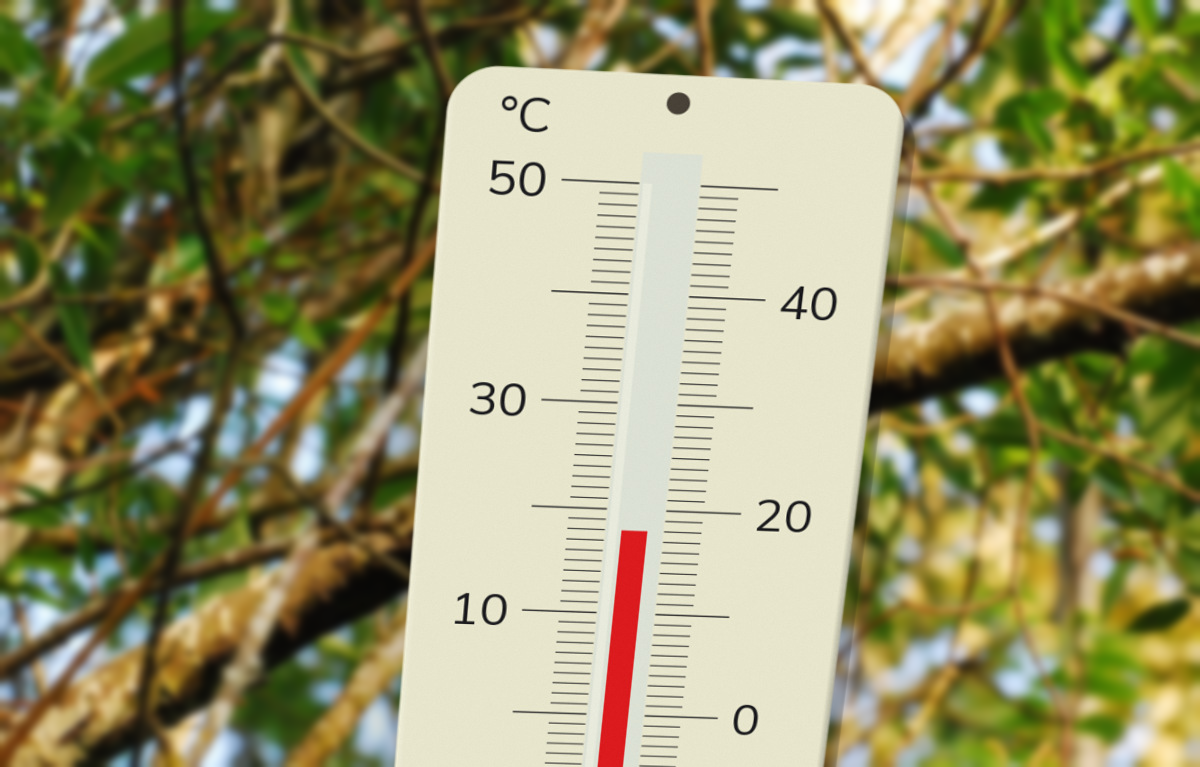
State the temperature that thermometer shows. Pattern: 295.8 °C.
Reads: 18 °C
